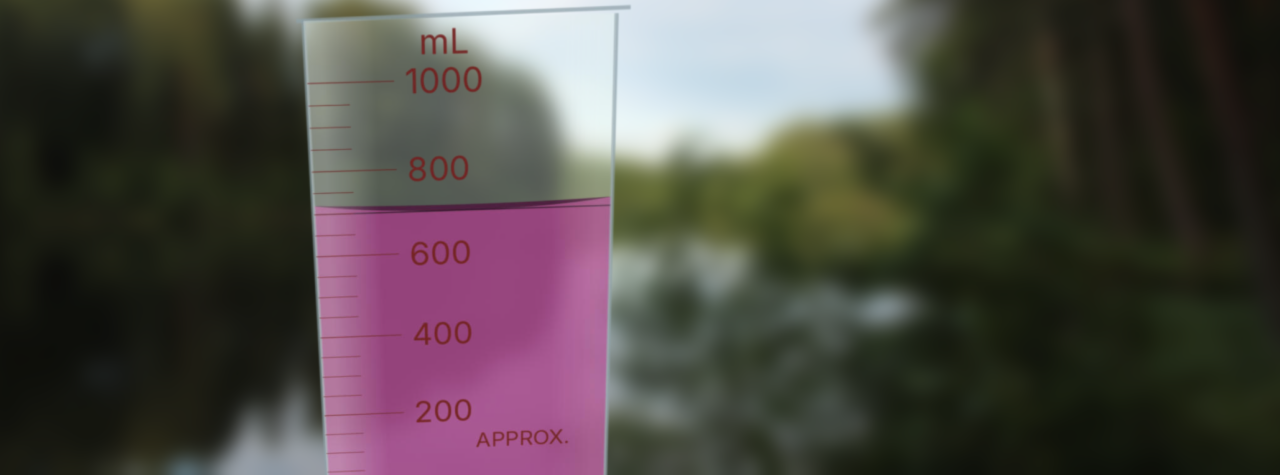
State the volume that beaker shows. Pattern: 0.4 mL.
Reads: 700 mL
